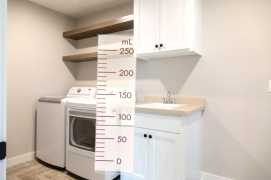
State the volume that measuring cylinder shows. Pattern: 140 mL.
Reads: 80 mL
